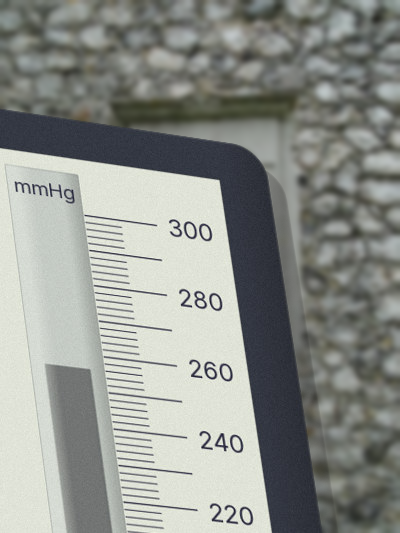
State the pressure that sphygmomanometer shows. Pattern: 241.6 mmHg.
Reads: 256 mmHg
